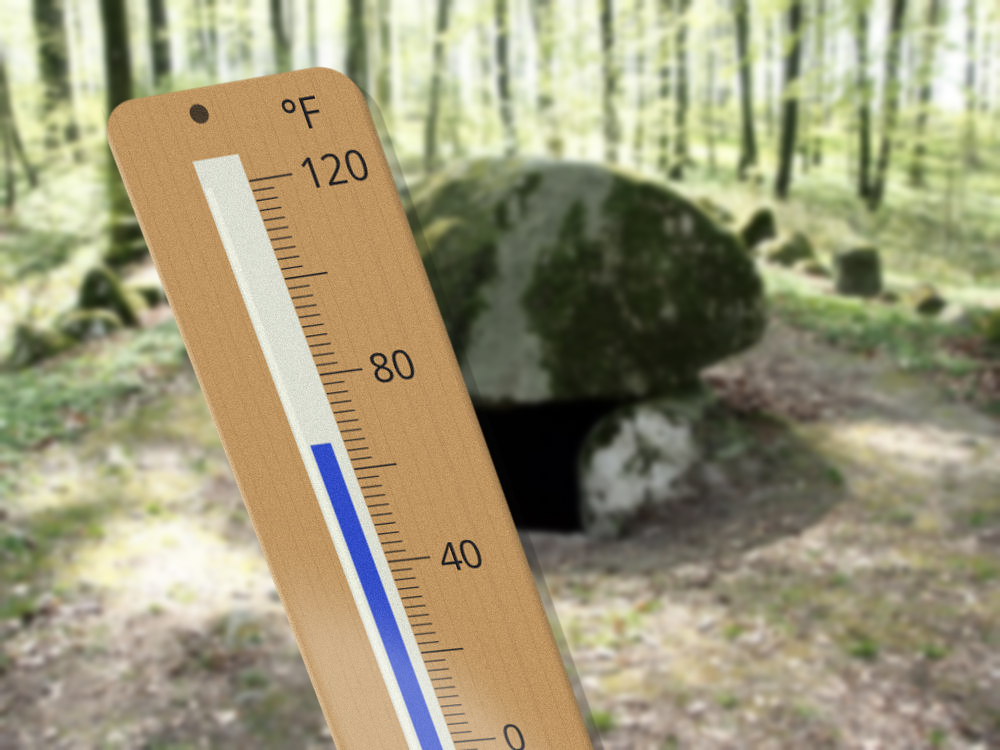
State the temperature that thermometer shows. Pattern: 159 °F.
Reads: 66 °F
